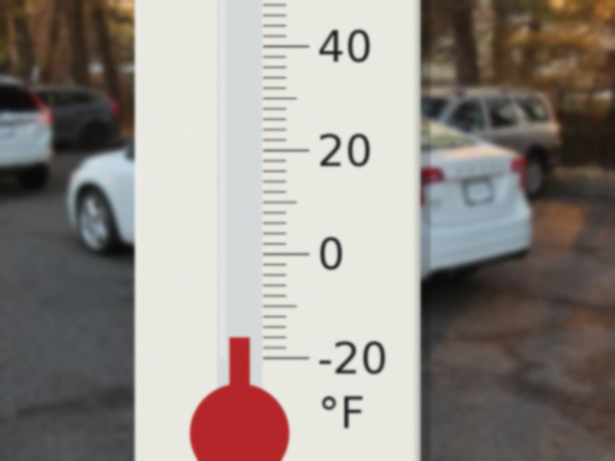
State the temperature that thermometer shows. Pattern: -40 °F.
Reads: -16 °F
